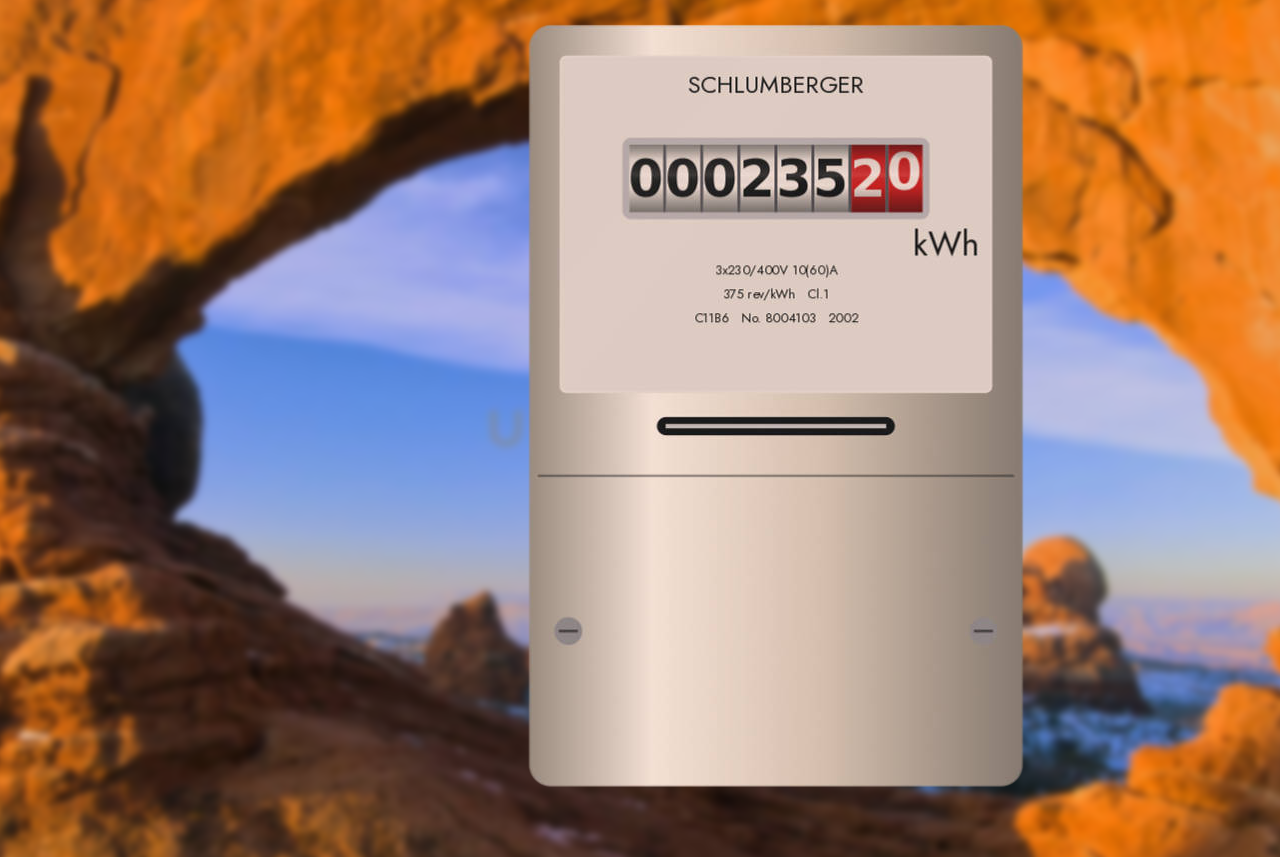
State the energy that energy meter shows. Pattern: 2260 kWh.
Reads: 235.20 kWh
